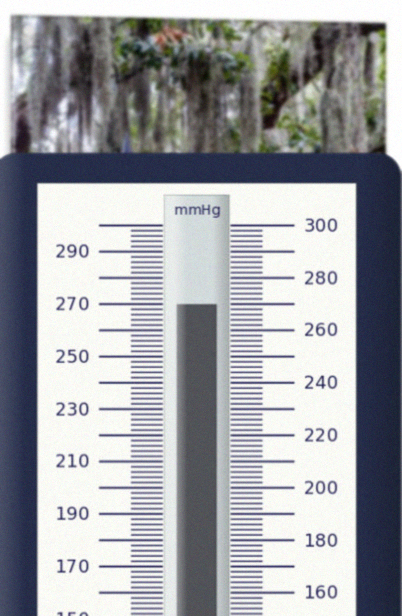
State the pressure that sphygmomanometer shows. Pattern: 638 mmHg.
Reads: 270 mmHg
